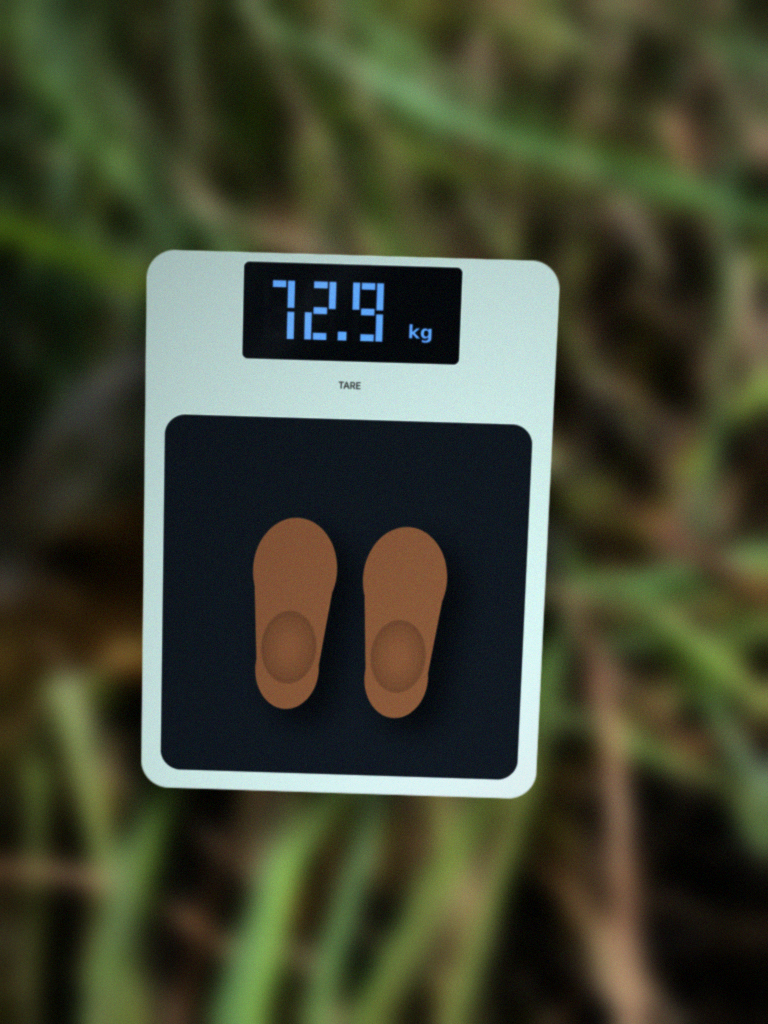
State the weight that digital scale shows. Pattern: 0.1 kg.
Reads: 72.9 kg
